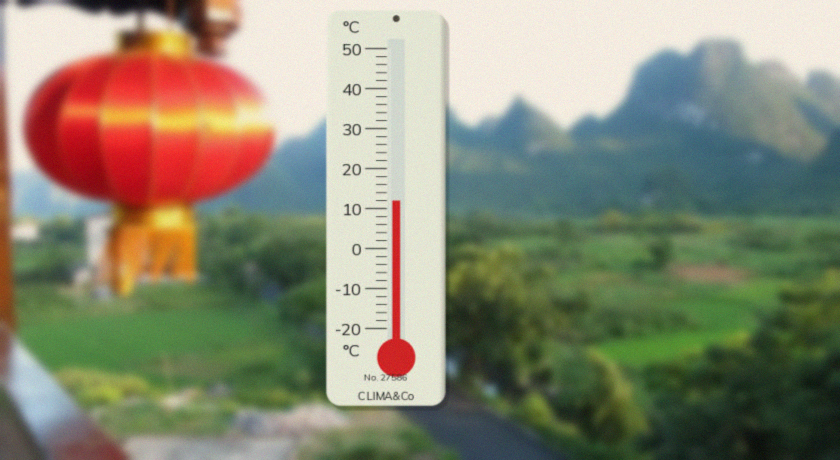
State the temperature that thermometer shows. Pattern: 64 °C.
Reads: 12 °C
